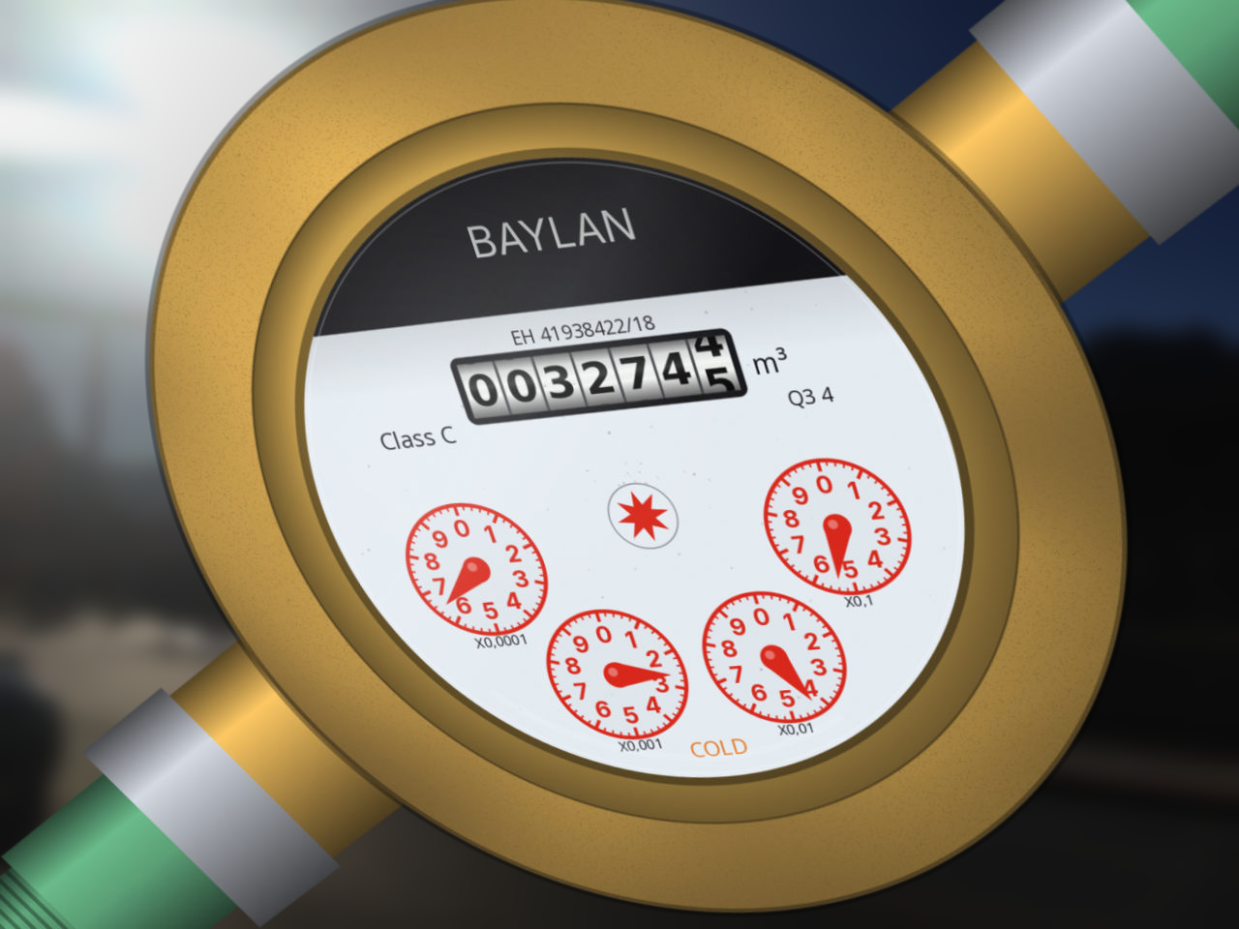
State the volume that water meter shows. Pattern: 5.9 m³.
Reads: 32744.5426 m³
